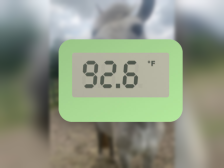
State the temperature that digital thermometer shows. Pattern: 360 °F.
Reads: 92.6 °F
